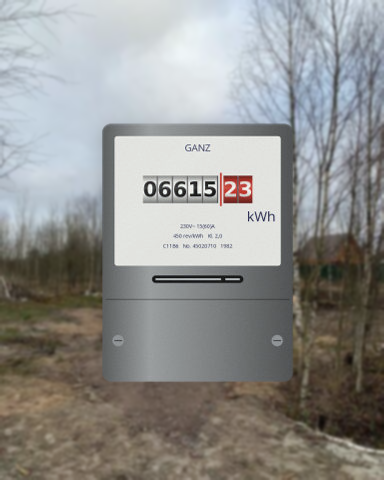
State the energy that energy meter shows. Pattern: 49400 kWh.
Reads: 6615.23 kWh
